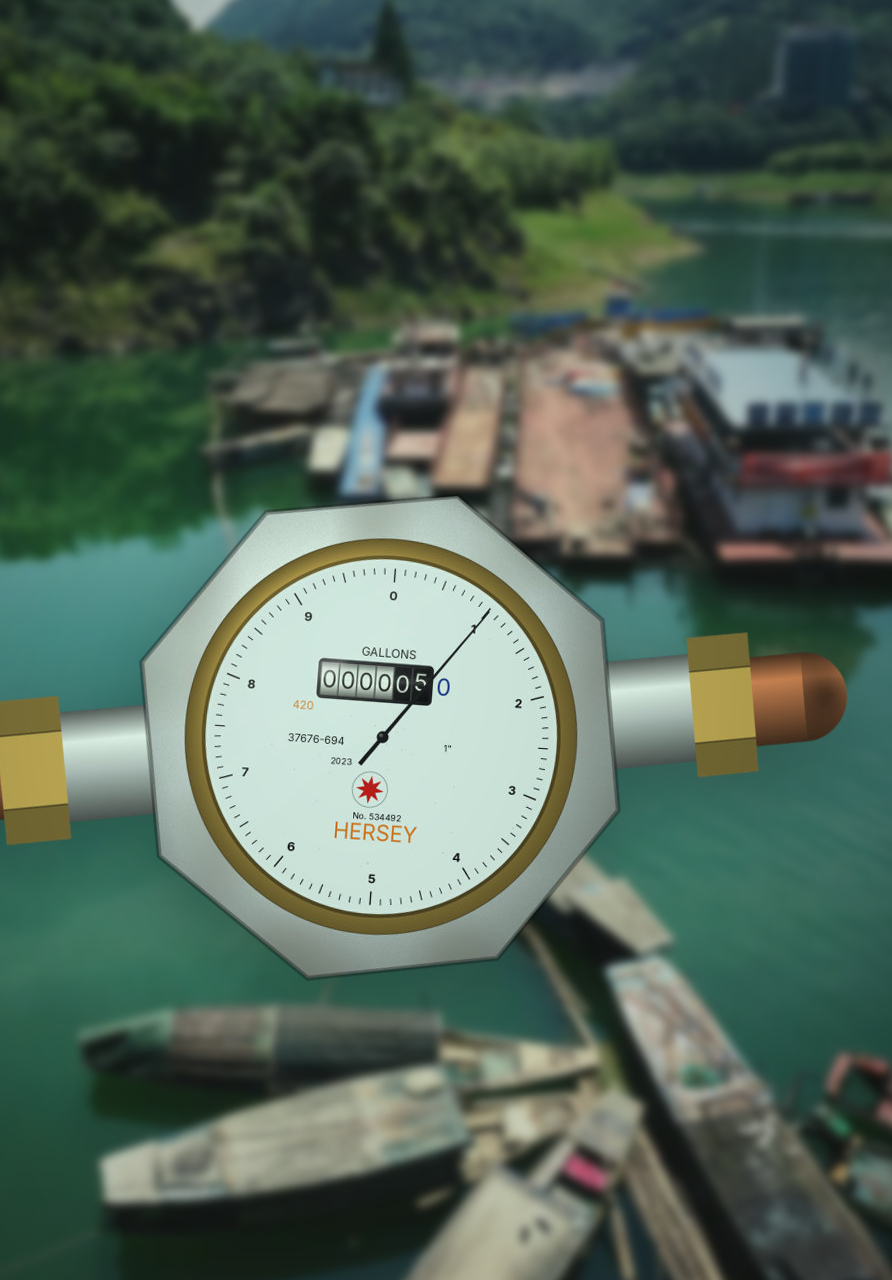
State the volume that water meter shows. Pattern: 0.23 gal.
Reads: 51.0 gal
